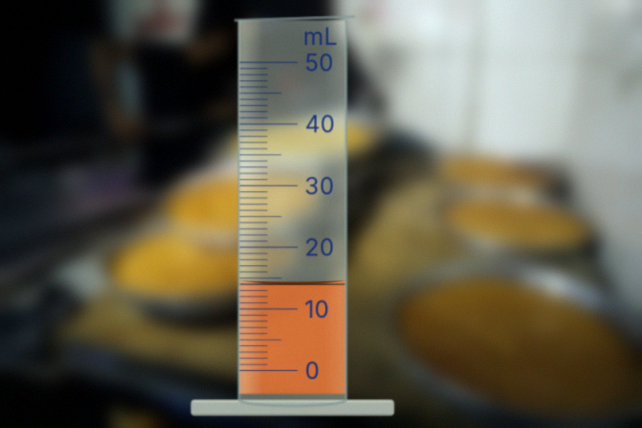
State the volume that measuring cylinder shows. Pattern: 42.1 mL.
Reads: 14 mL
